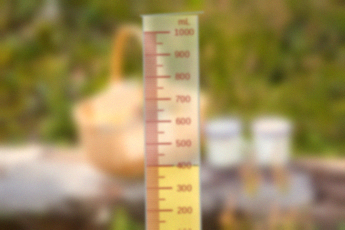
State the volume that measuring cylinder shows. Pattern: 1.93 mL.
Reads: 400 mL
